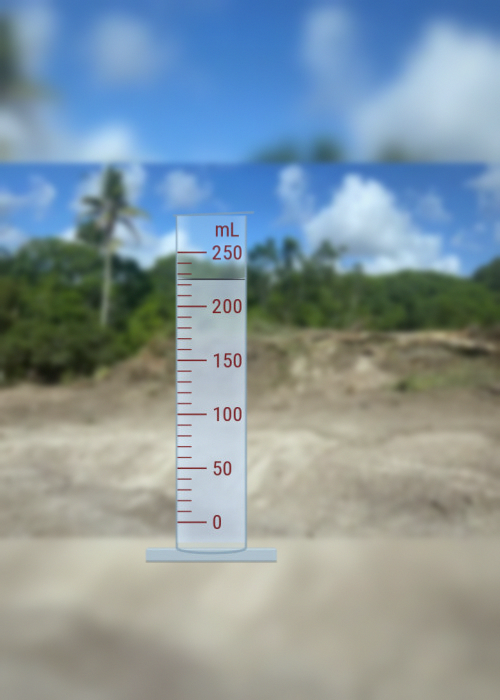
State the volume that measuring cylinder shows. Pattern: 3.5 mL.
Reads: 225 mL
